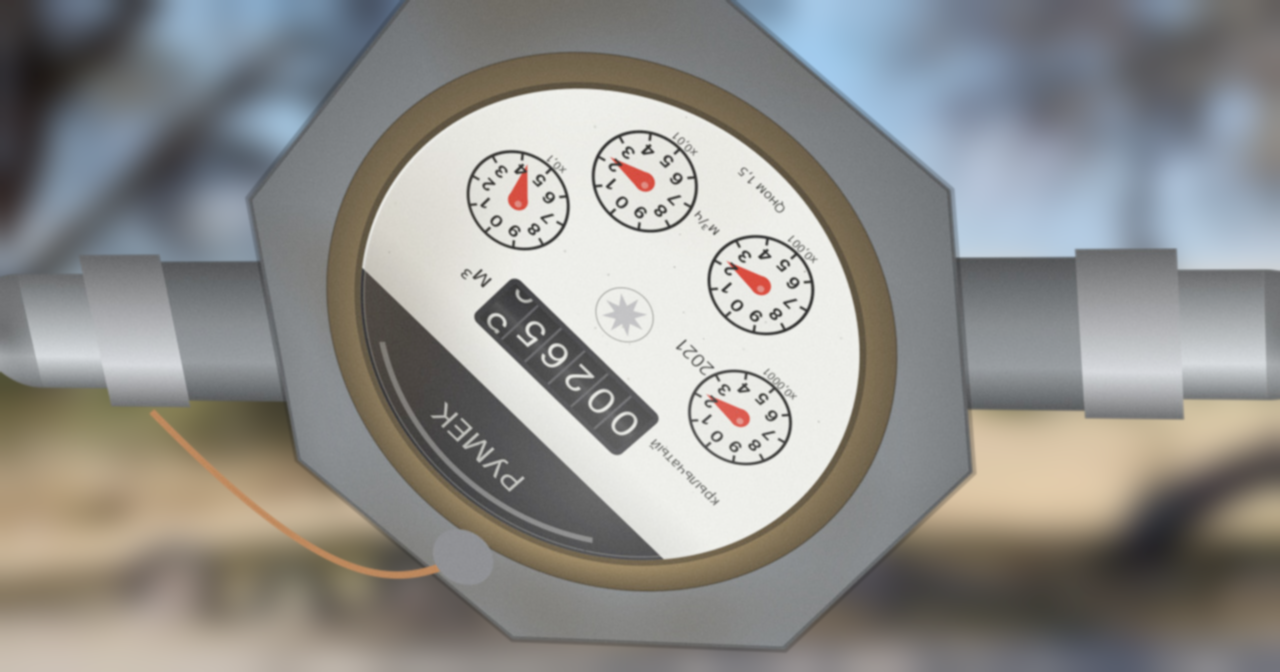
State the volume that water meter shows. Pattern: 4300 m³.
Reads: 2655.4222 m³
